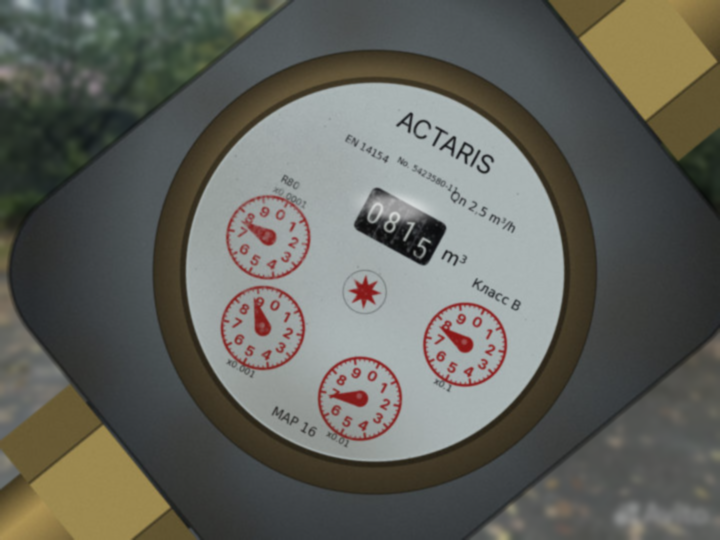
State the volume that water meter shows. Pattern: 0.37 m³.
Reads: 814.7687 m³
